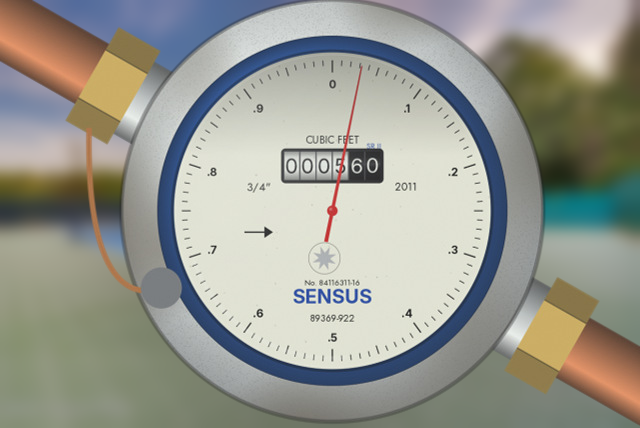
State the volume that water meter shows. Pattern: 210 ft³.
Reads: 560.03 ft³
